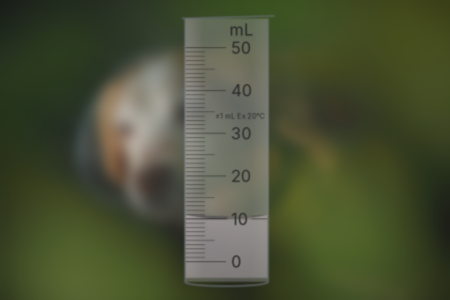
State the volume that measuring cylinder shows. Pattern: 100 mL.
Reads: 10 mL
